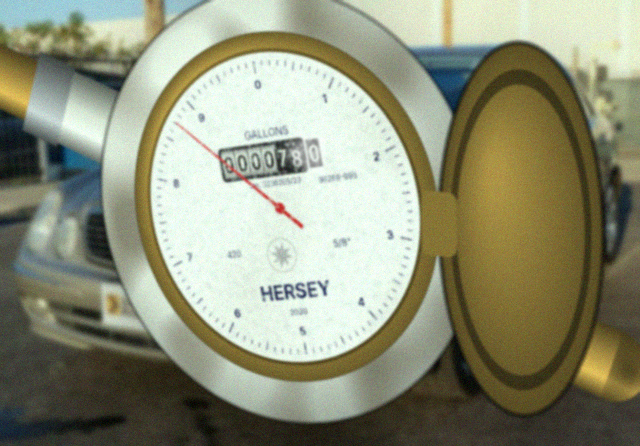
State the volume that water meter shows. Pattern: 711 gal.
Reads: 778.7 gal
